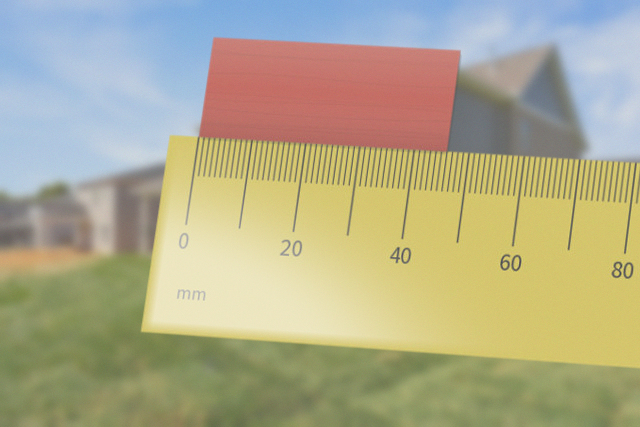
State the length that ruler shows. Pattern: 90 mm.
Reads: 46 mm
